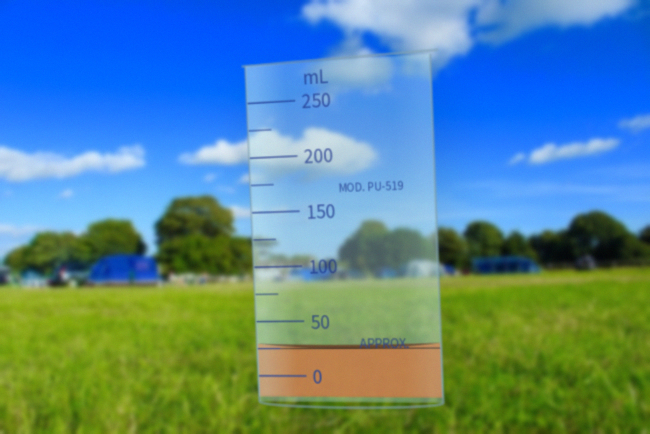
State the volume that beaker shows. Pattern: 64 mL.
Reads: 25 mL
